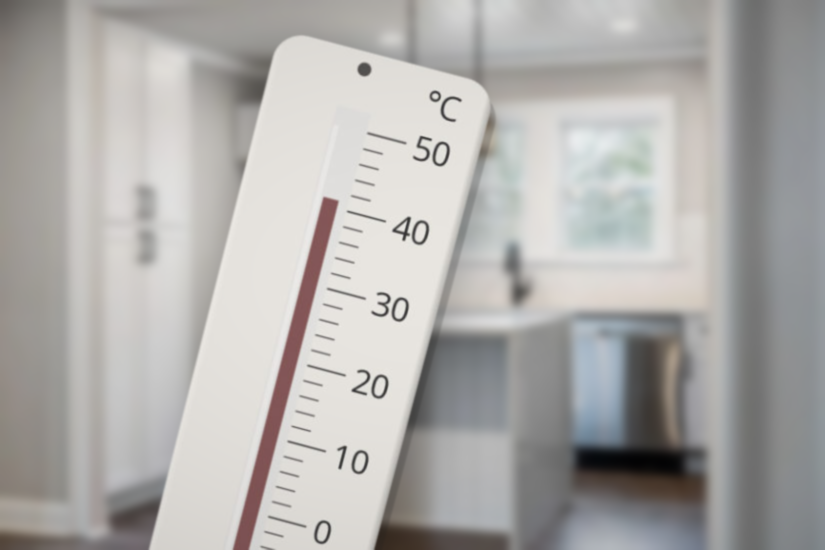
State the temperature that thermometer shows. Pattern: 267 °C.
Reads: 41 °C
